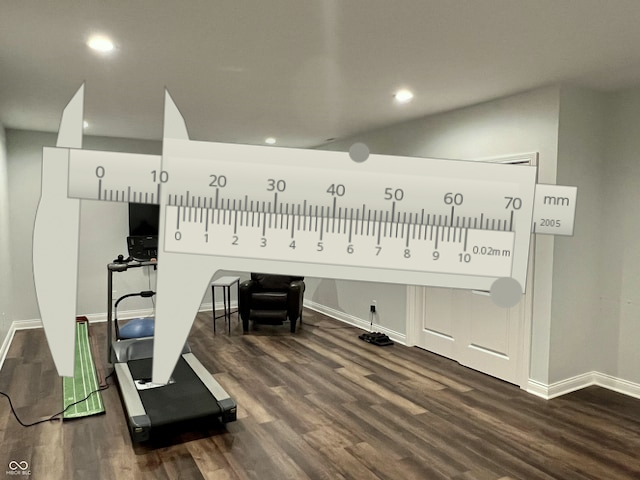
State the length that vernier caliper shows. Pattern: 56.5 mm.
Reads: 13.6 mm
